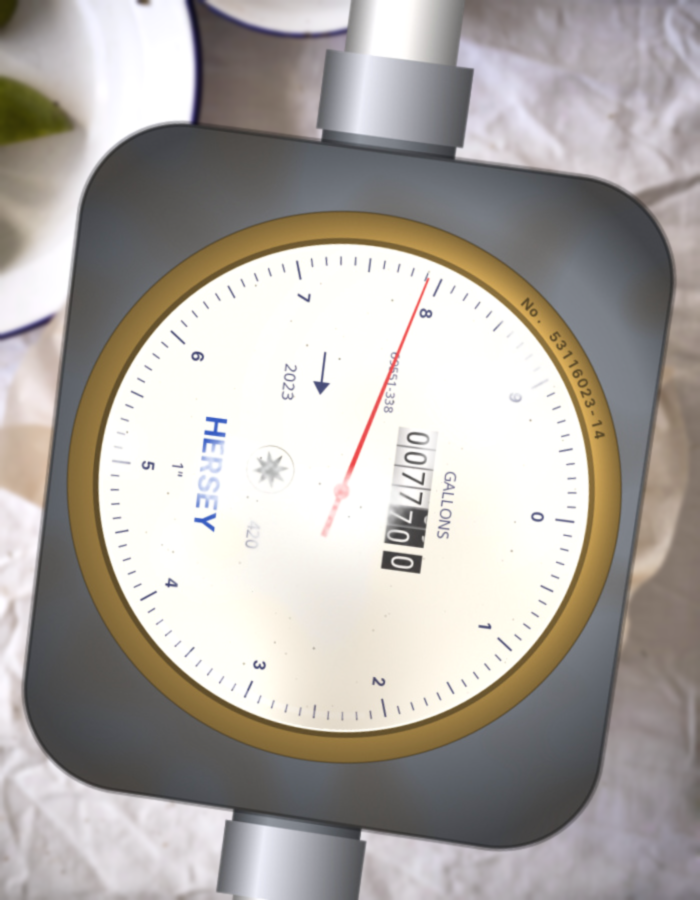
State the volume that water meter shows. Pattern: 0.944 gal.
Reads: 77697.9 gal
